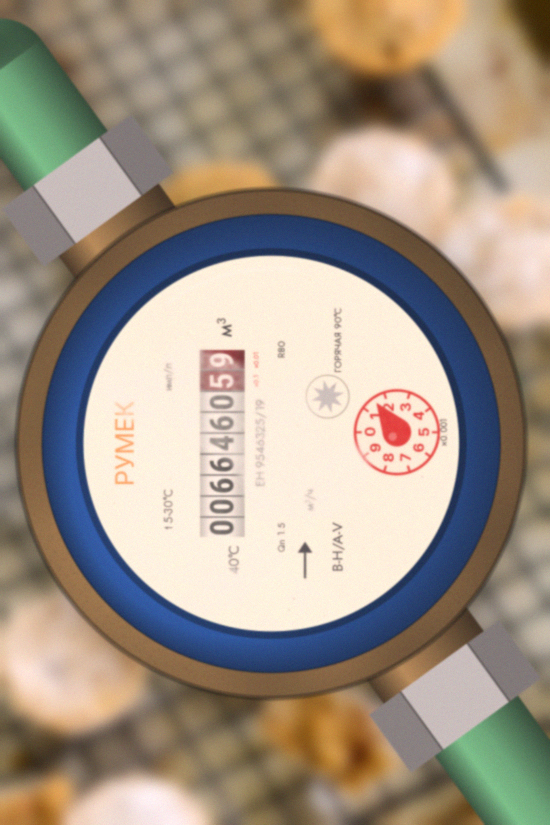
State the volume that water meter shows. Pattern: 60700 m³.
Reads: 66460.591 m³
